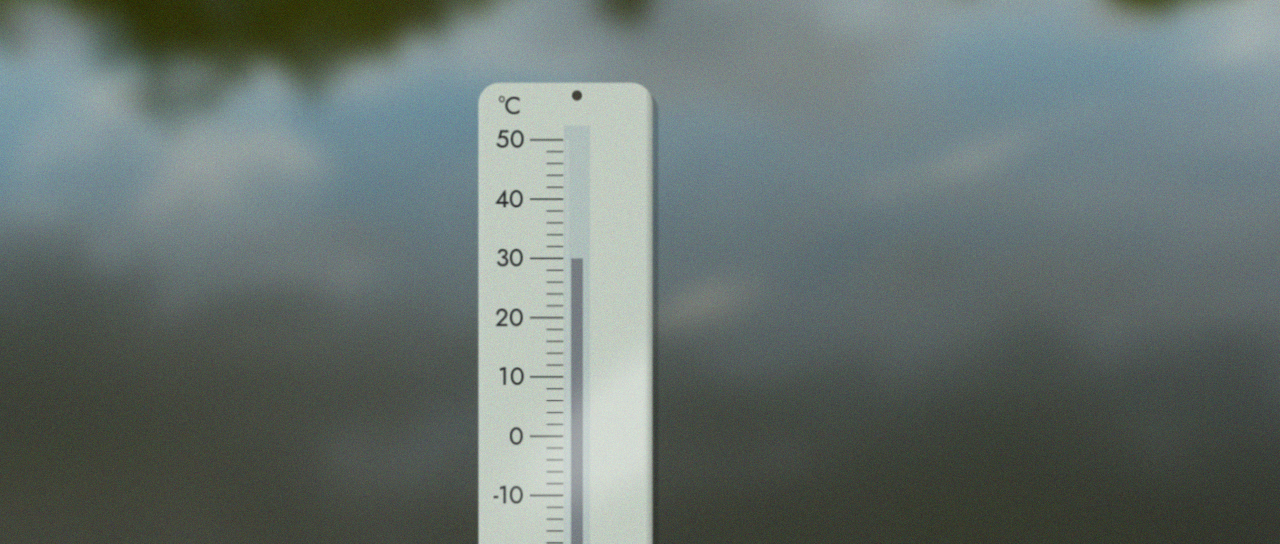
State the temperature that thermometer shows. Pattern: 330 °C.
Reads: 30 °C
